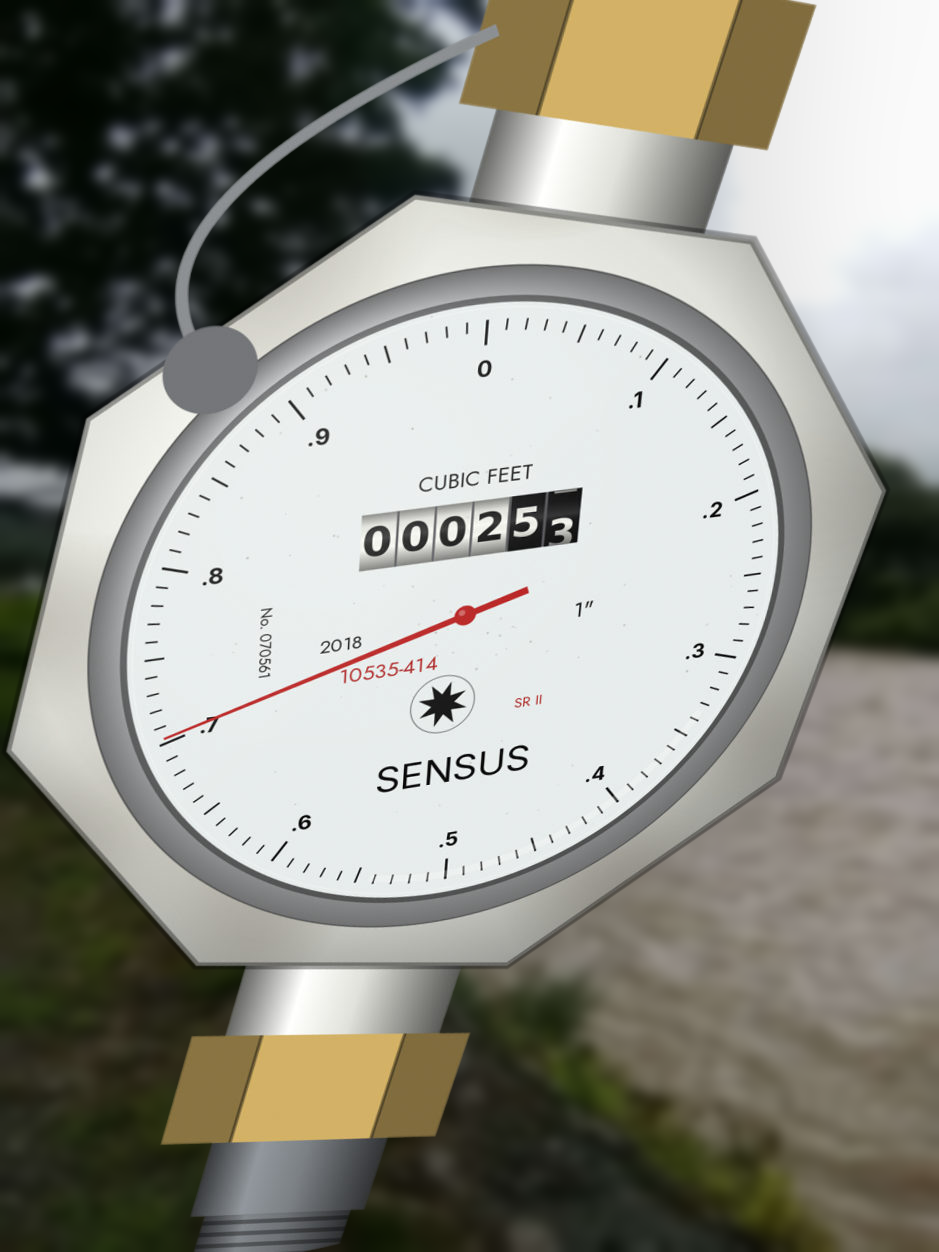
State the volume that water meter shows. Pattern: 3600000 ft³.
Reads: 252.70 ft³
